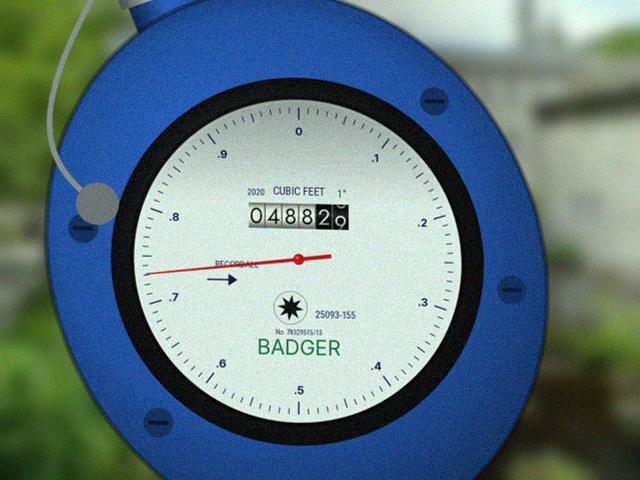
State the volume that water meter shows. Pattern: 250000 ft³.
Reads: 48828.73 ft³
